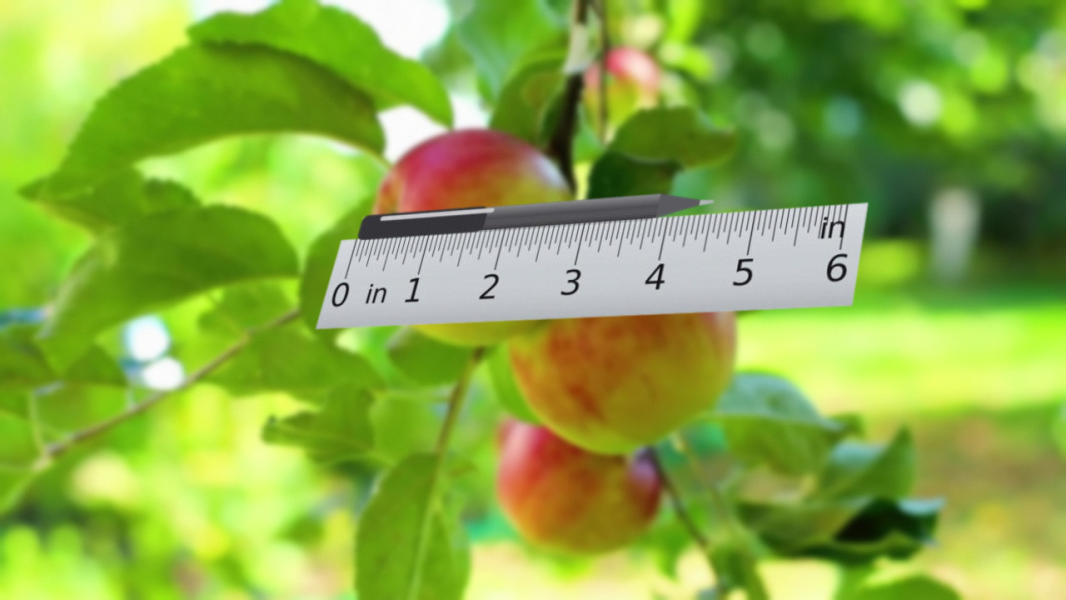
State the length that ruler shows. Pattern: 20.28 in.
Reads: 4.5 in
